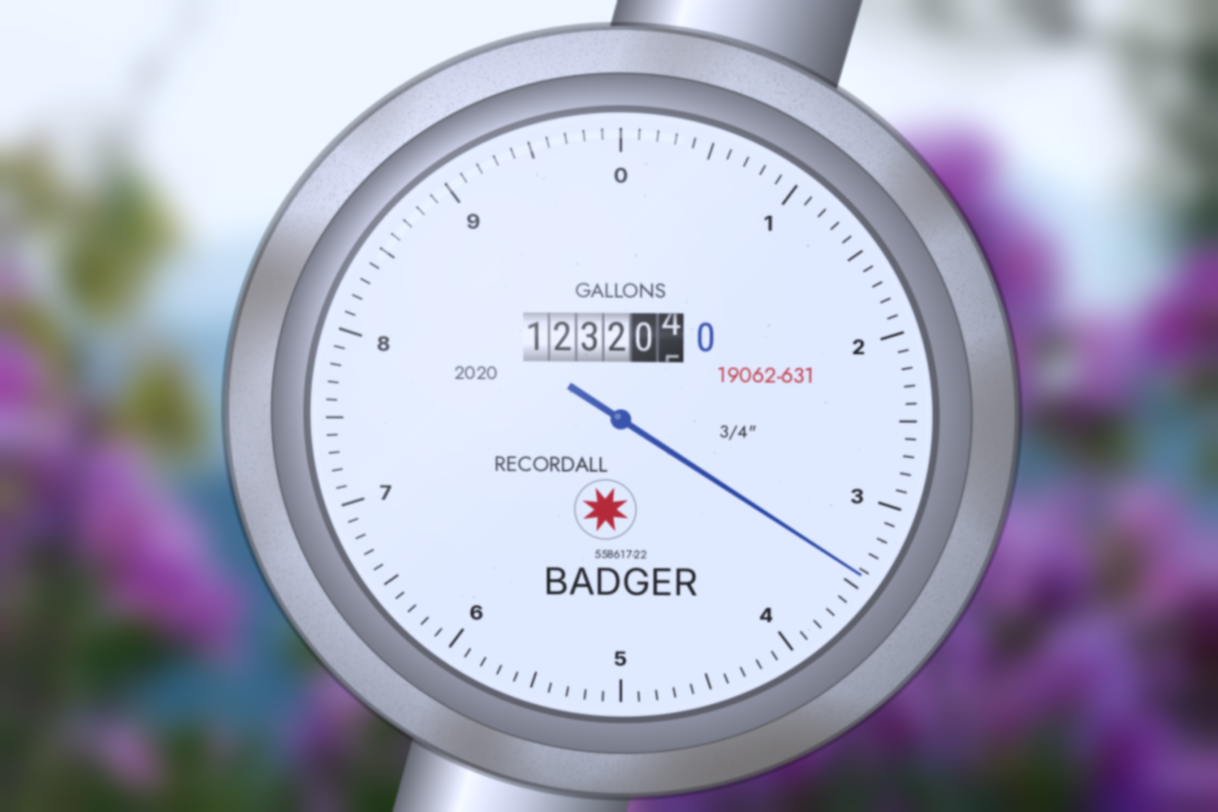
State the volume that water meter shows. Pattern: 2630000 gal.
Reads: 1232043.4 gal
